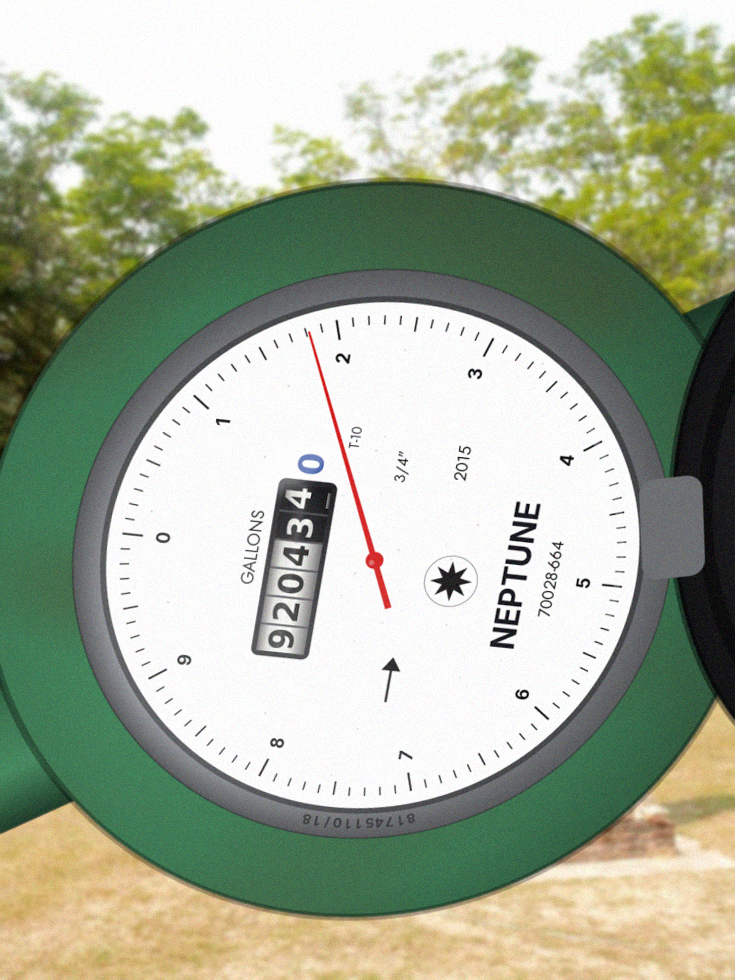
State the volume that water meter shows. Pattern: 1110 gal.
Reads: 9204341.8 gal
